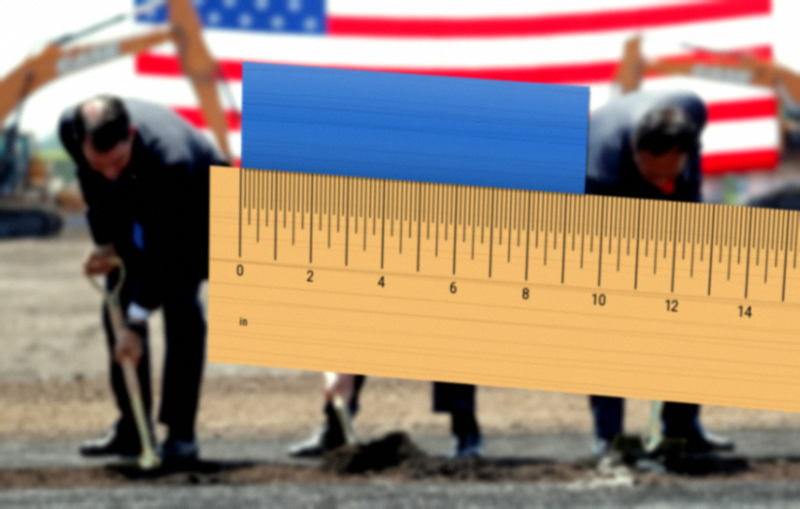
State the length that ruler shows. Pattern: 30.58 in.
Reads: 9.5 in
